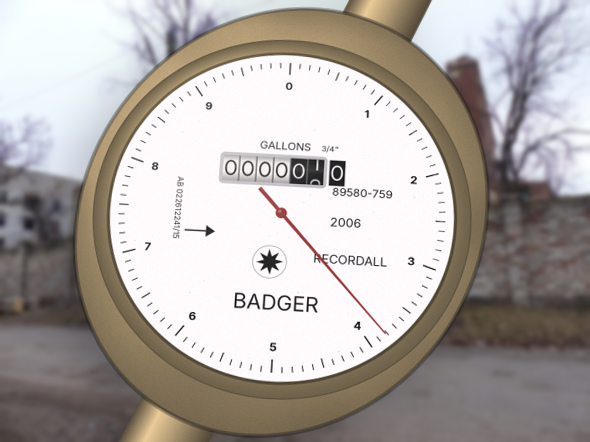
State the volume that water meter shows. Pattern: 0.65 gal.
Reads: 13.8 gal
